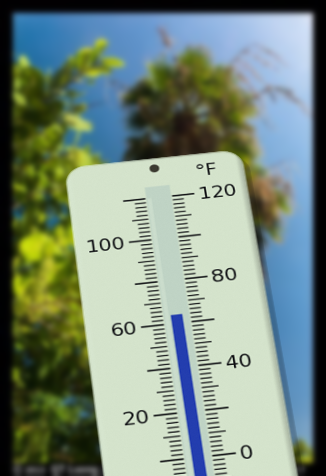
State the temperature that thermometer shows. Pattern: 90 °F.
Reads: 64 °F
